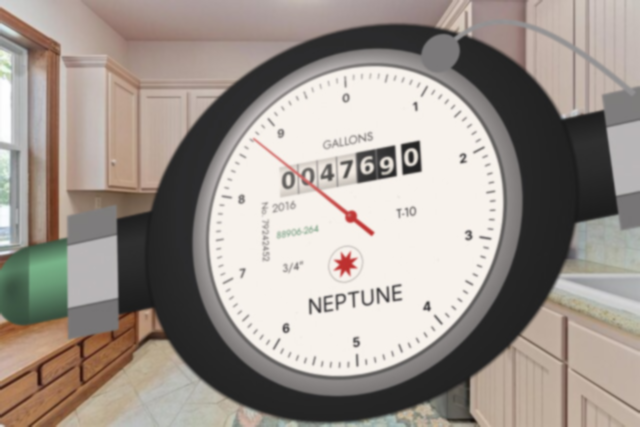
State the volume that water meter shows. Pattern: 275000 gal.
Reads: 47688.7 gal
